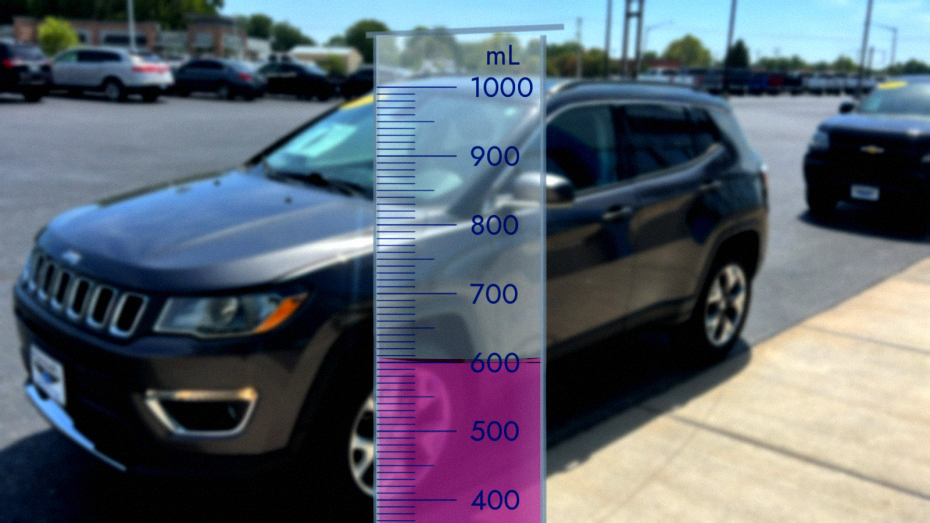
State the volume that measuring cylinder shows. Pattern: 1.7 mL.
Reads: 600 mL
